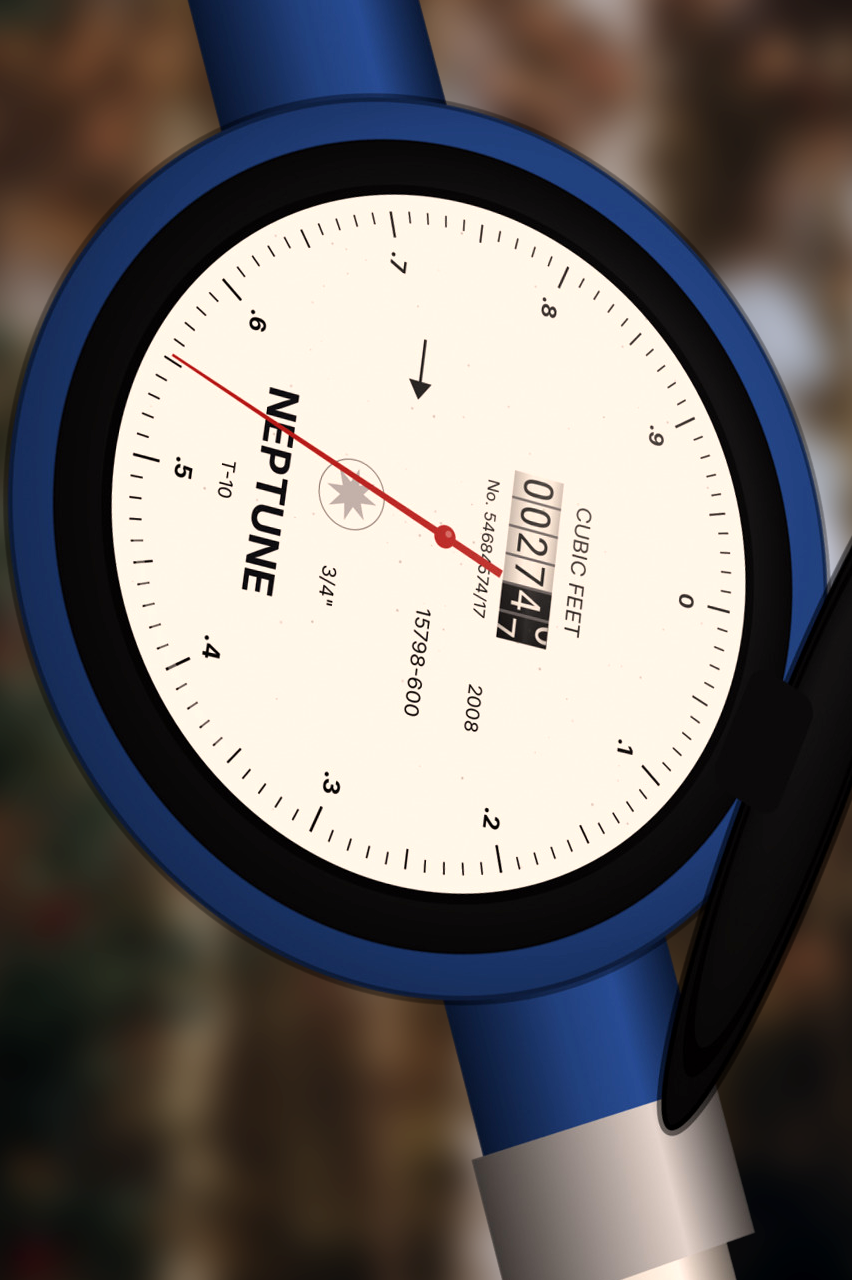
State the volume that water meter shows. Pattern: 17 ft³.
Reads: 2746.55 ft³
